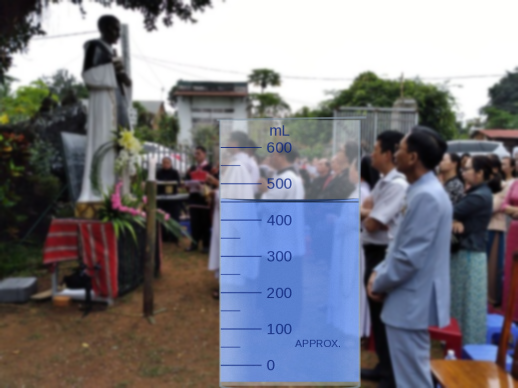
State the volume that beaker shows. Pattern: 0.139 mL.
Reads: 450 mL
